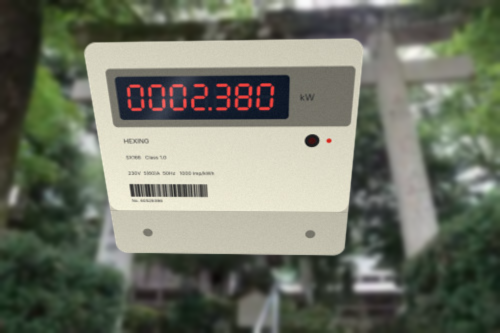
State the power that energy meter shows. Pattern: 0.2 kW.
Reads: 2.380 kW
